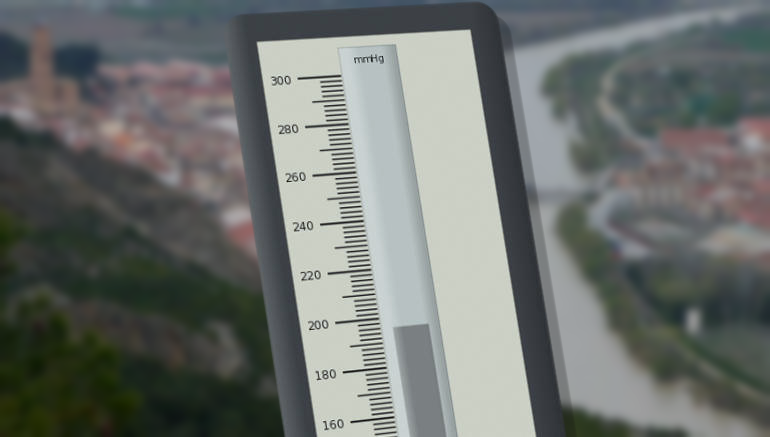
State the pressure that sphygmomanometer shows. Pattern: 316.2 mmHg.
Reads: 196 mmHg
